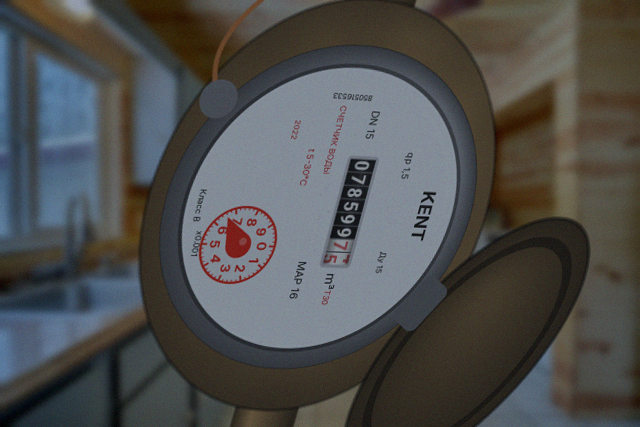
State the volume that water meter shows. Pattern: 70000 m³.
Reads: 78599.746 m³
